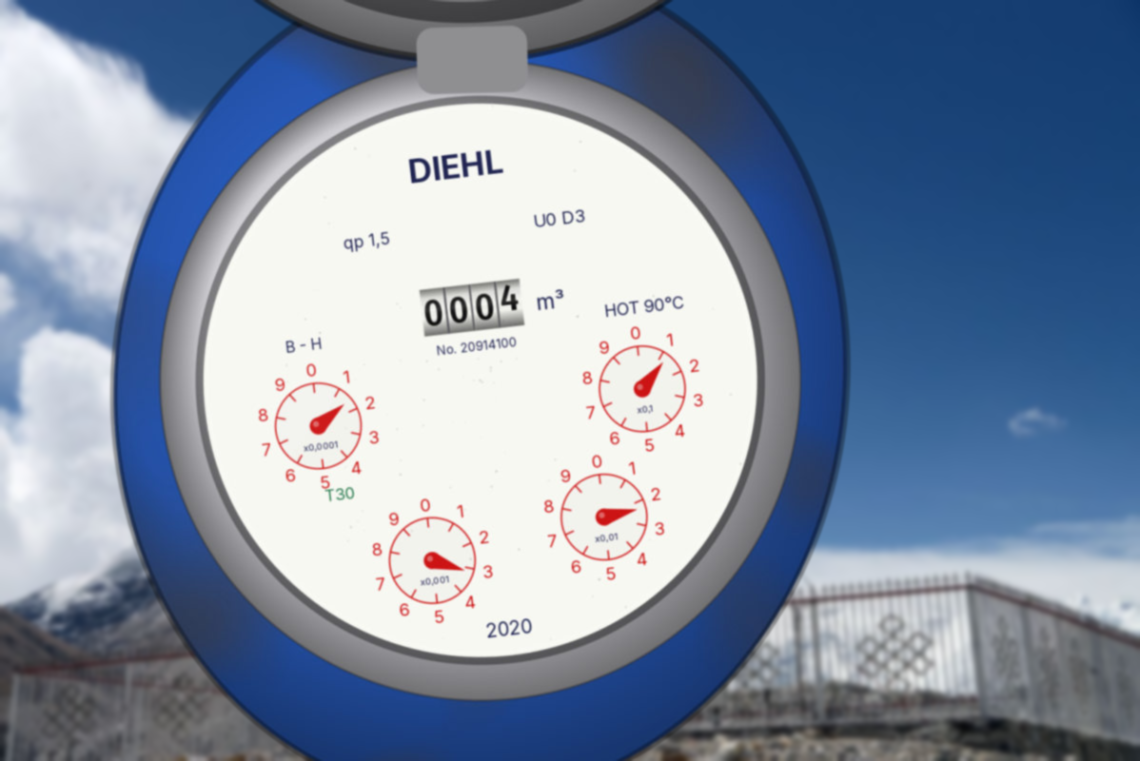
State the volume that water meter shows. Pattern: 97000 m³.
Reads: 4.1231 m³
